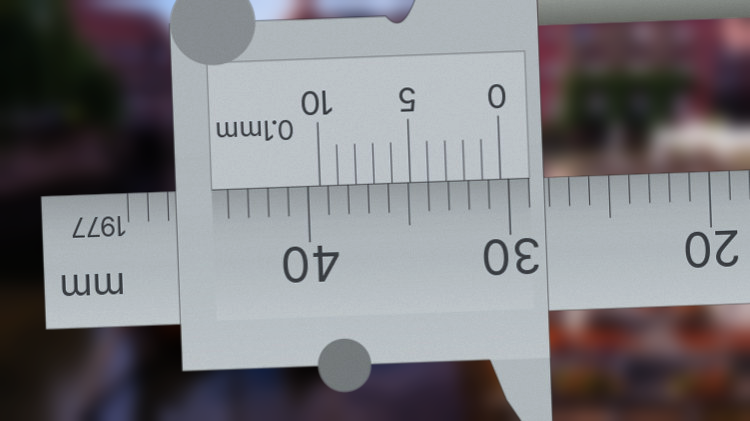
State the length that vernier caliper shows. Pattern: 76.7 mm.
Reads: 30.4 mm
